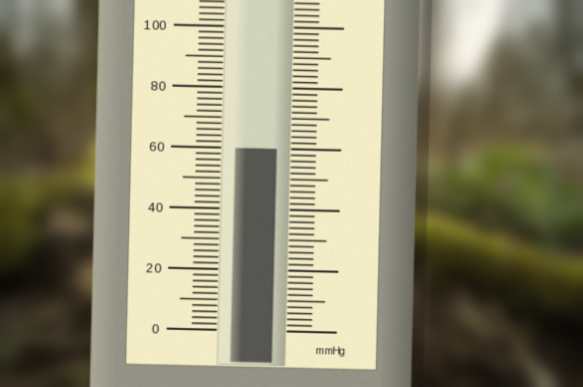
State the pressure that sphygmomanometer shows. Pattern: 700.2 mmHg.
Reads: 60 mmHg
